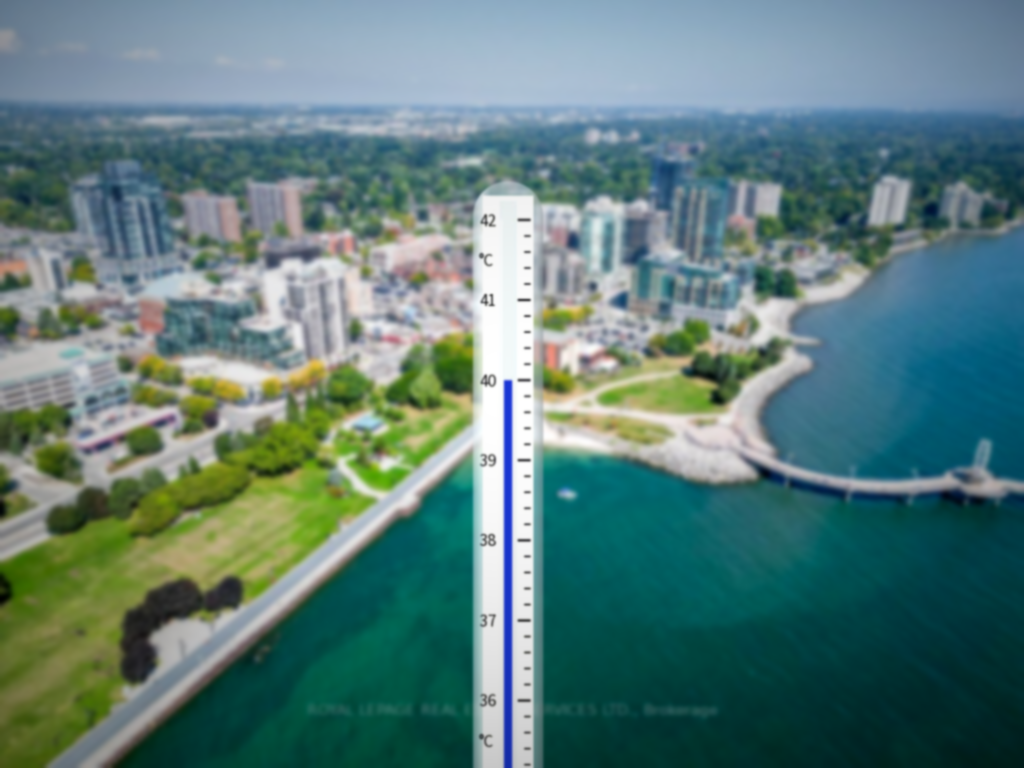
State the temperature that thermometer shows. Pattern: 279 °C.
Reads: 40 °C
